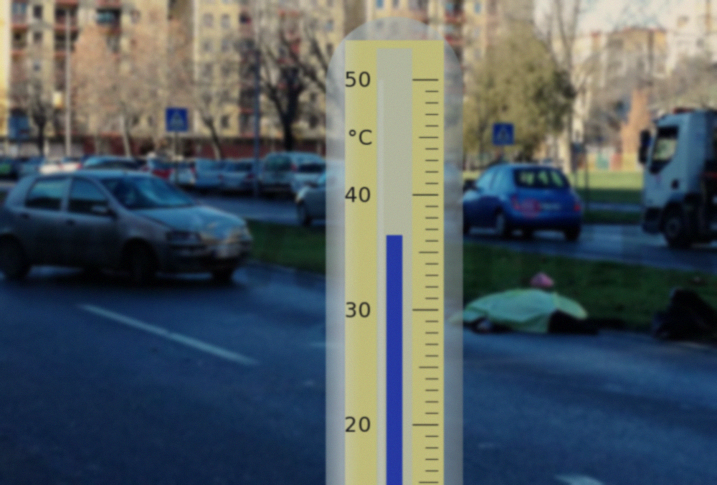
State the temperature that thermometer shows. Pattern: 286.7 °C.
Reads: 36.5 °C
